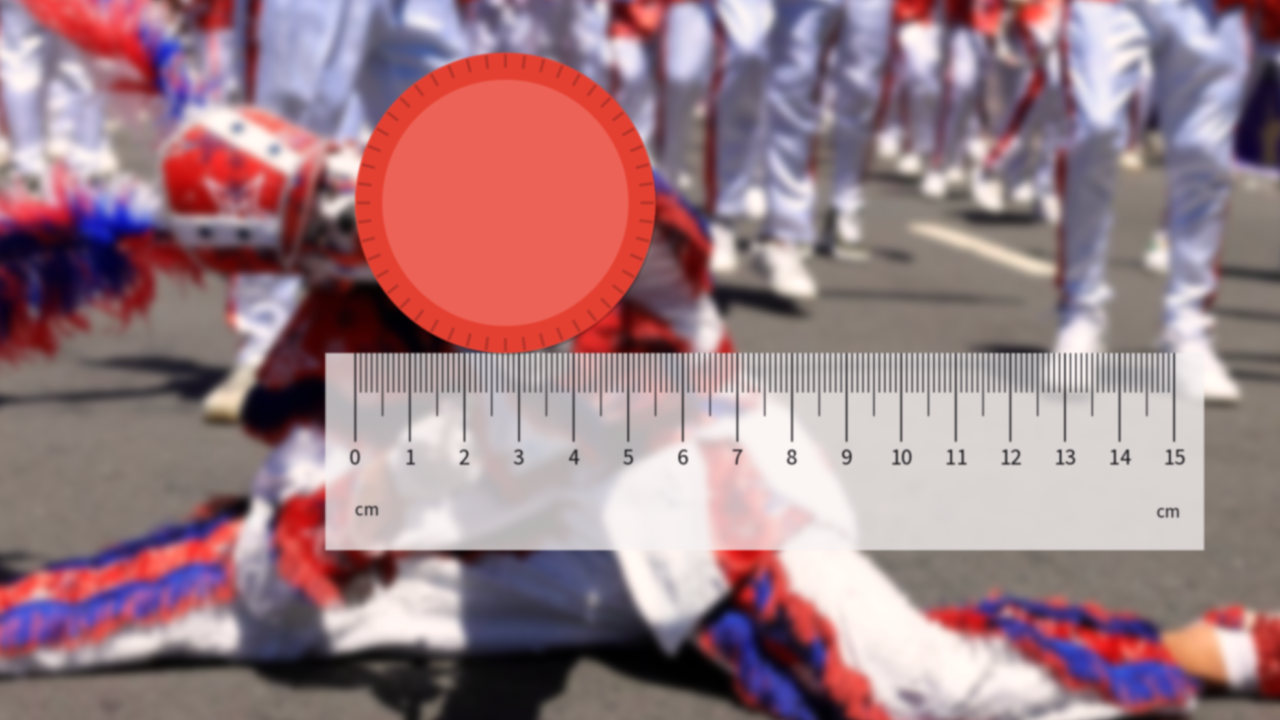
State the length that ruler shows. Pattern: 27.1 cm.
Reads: 5.5 cm
